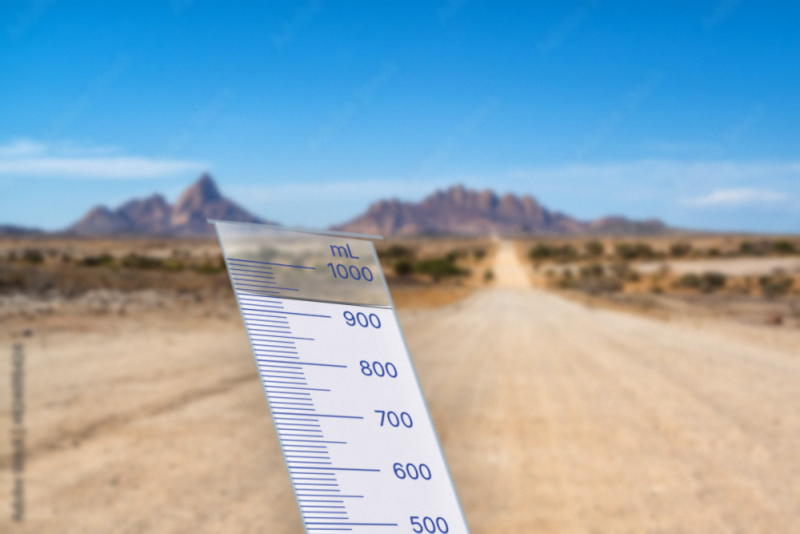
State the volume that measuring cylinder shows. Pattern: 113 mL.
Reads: 930 mL
